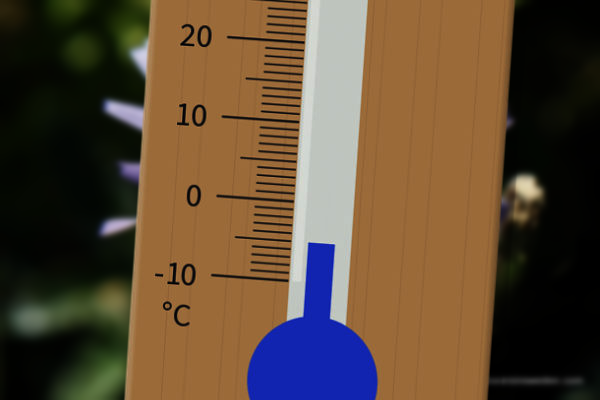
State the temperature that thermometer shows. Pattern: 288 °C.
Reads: -5 °C
